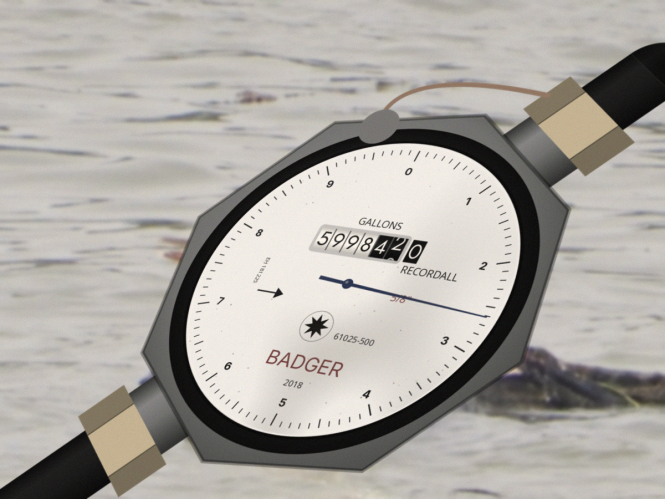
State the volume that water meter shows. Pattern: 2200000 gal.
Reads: 5998422.6 gal
